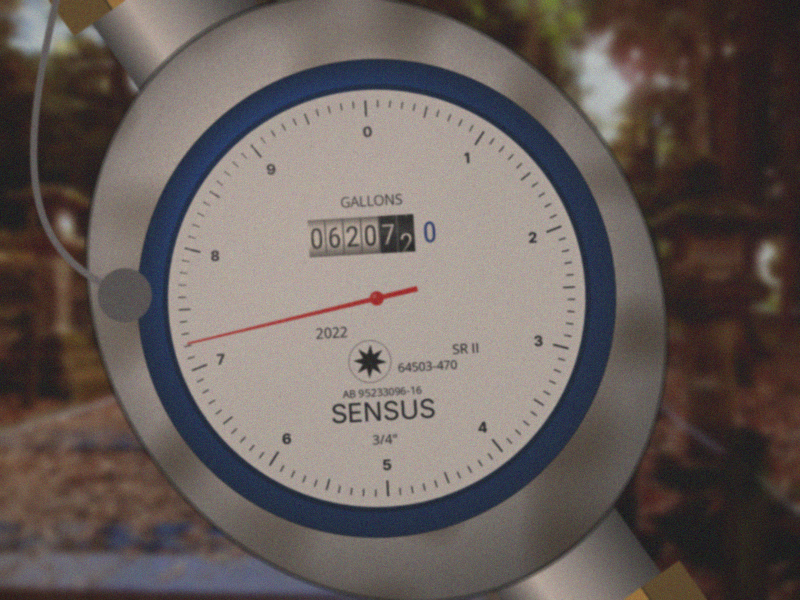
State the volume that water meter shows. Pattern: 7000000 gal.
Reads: 620717.2 gal
